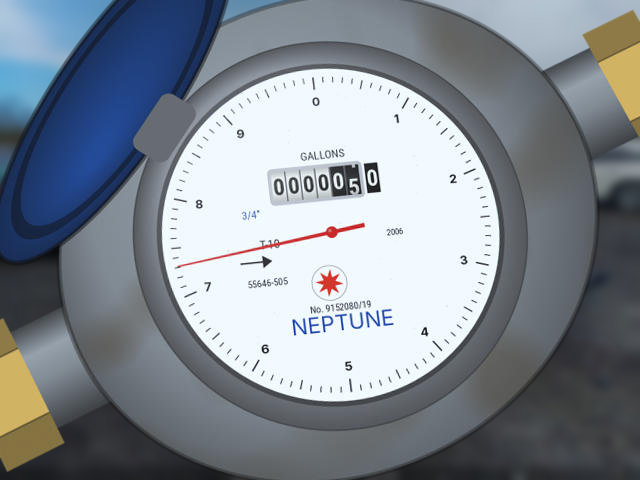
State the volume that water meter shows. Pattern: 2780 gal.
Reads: 47.3 gal
